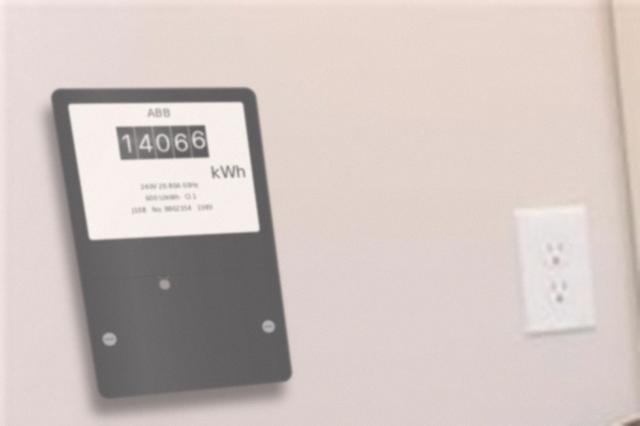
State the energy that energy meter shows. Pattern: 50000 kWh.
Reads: 14066 kWh
